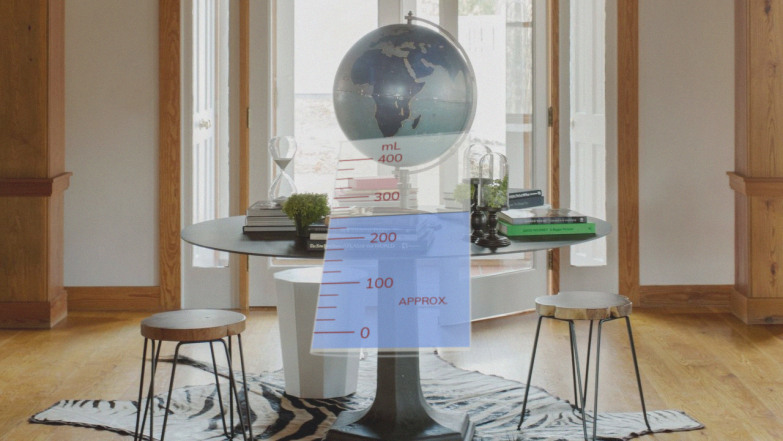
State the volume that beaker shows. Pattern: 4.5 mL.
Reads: 250 mL
